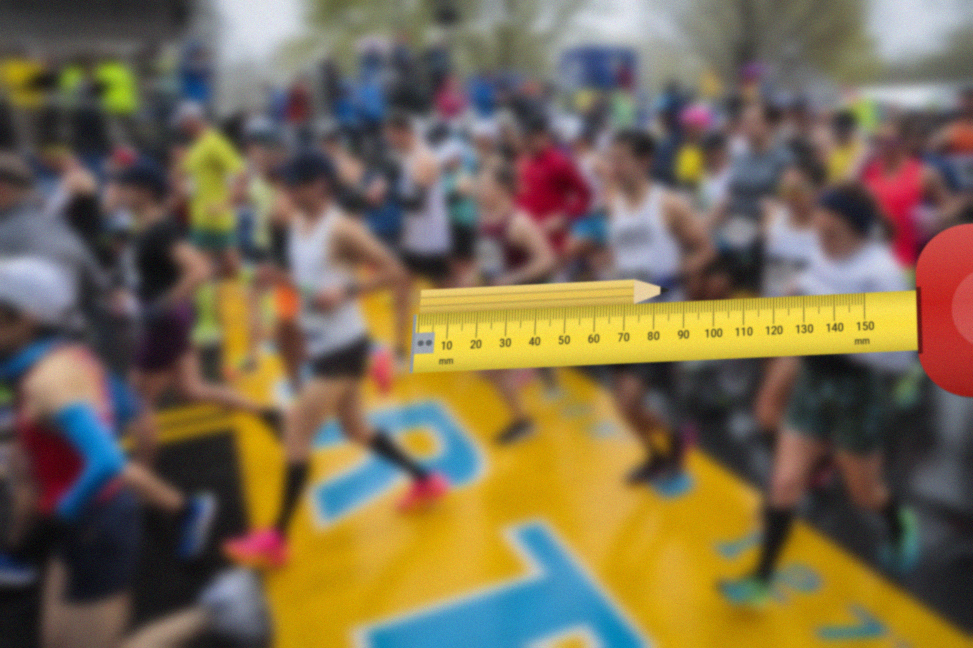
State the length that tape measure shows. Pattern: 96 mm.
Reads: 85 mm
